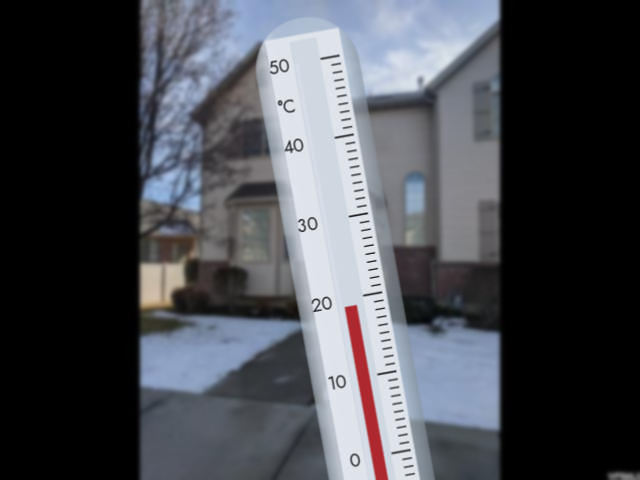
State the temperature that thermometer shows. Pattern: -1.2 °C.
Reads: 19 °C
